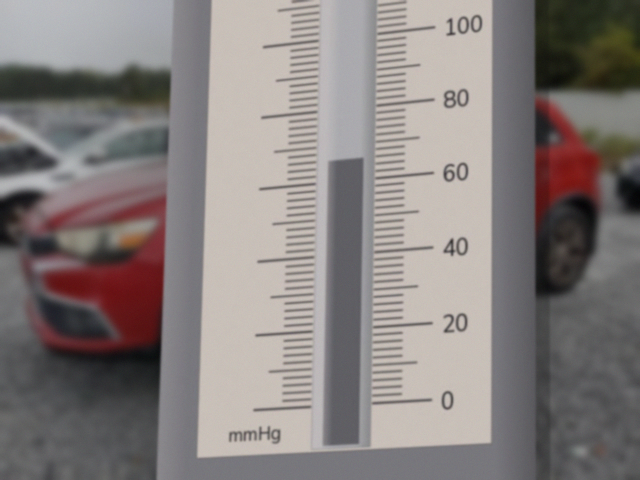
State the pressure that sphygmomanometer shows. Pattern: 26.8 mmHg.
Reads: 66 mmHg
